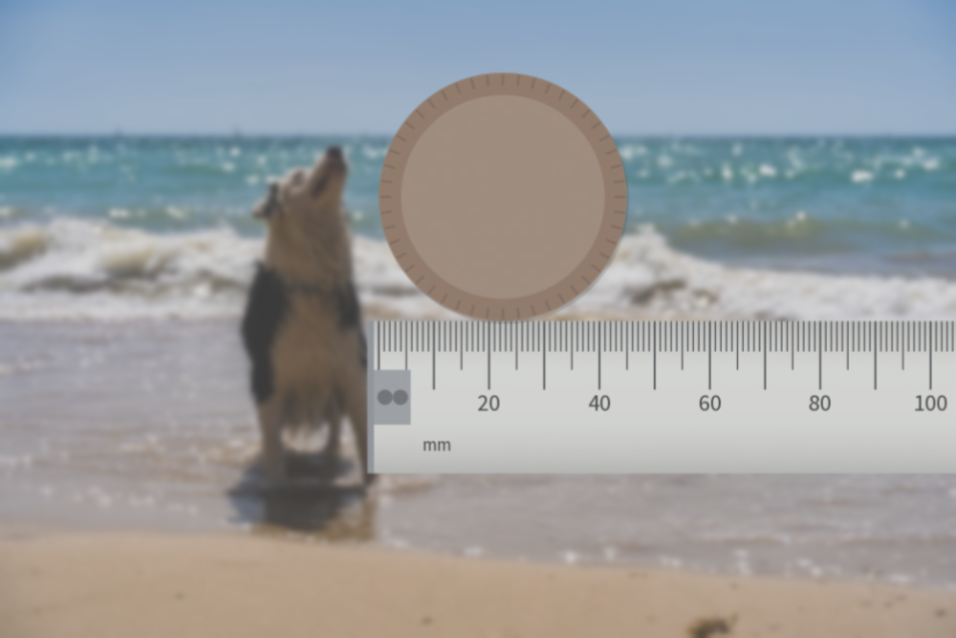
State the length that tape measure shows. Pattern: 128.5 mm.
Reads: 45 mm
